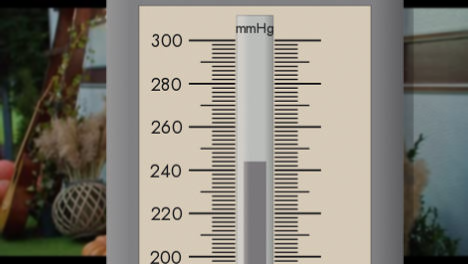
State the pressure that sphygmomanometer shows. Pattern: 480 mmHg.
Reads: 244 mmHg
